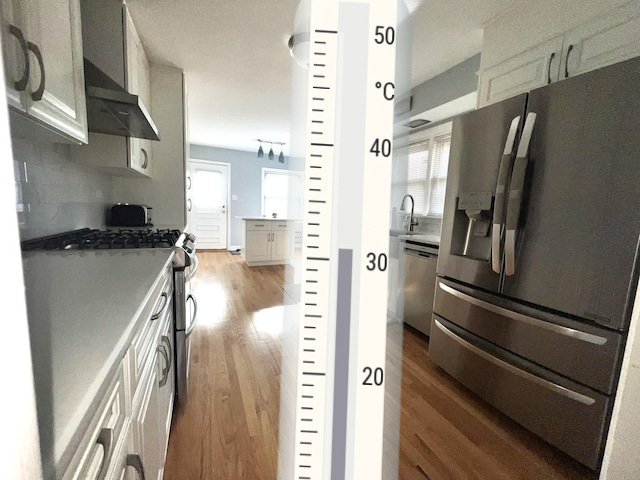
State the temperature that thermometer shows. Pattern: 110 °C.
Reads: 31 °C
